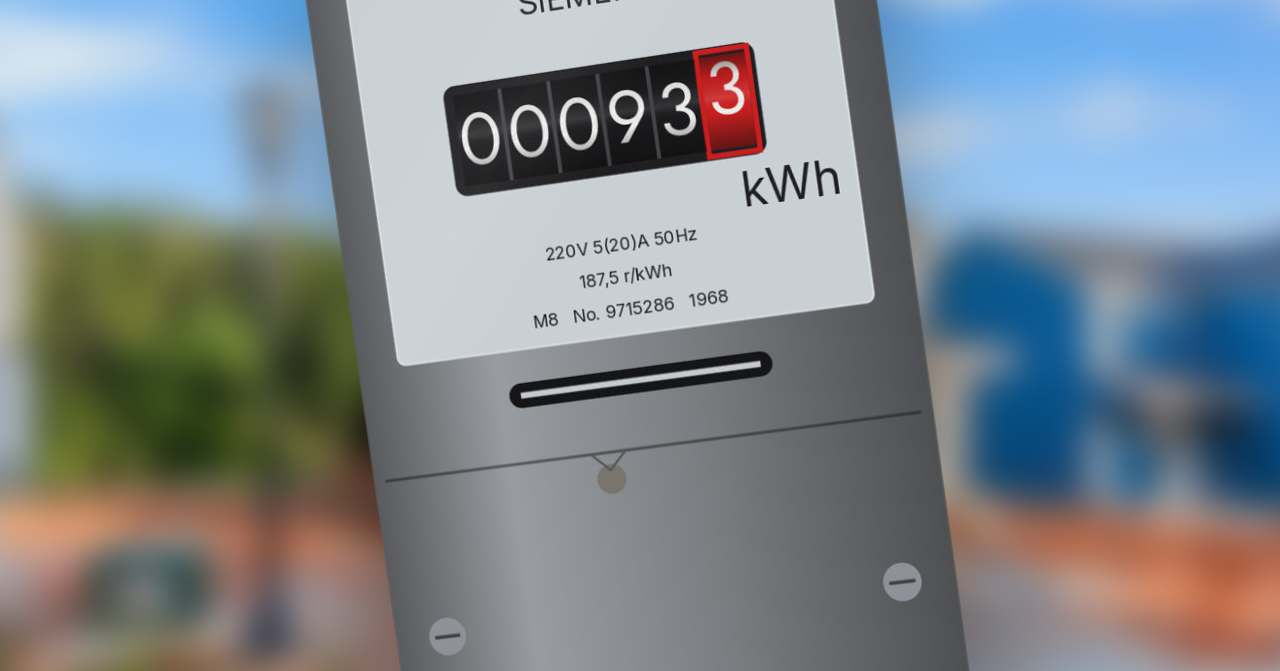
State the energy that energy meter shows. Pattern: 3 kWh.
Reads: 93.3 kWh
